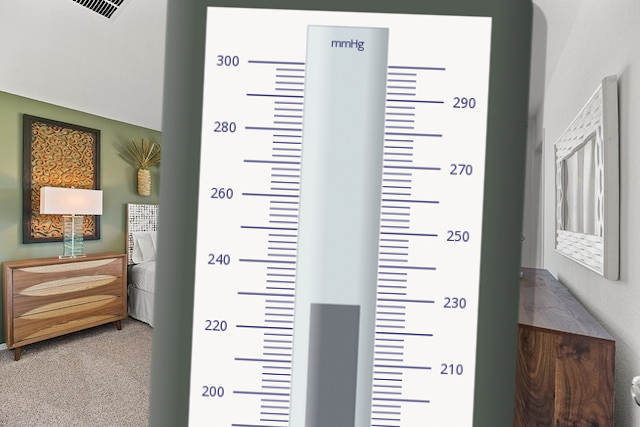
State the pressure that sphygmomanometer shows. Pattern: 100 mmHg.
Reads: 228 mmHg
